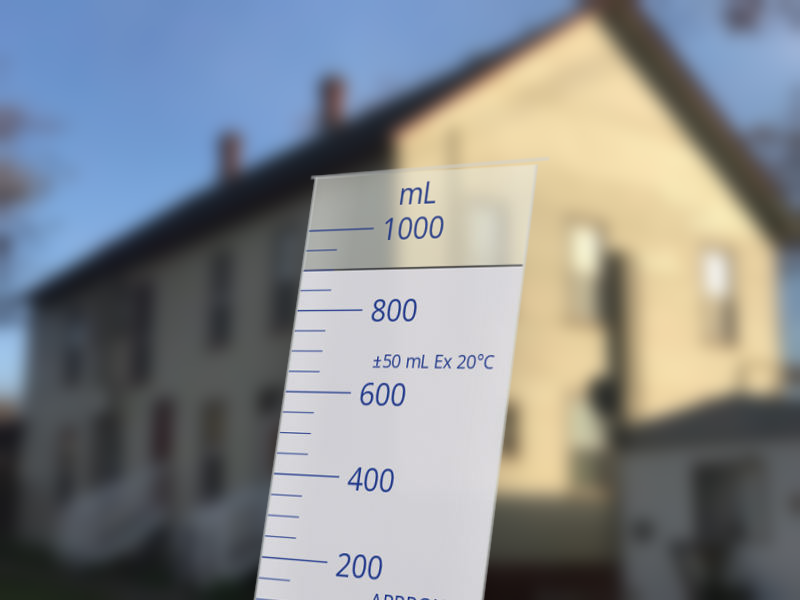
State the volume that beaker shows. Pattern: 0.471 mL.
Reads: 900 mL
